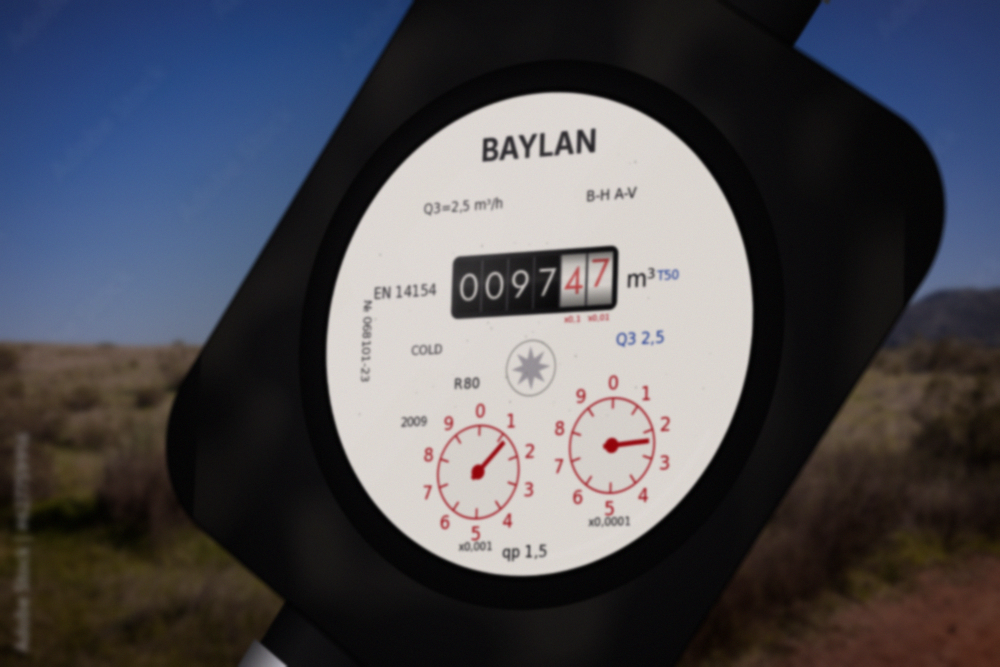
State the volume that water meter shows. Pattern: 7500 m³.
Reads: 97.4712 m³
